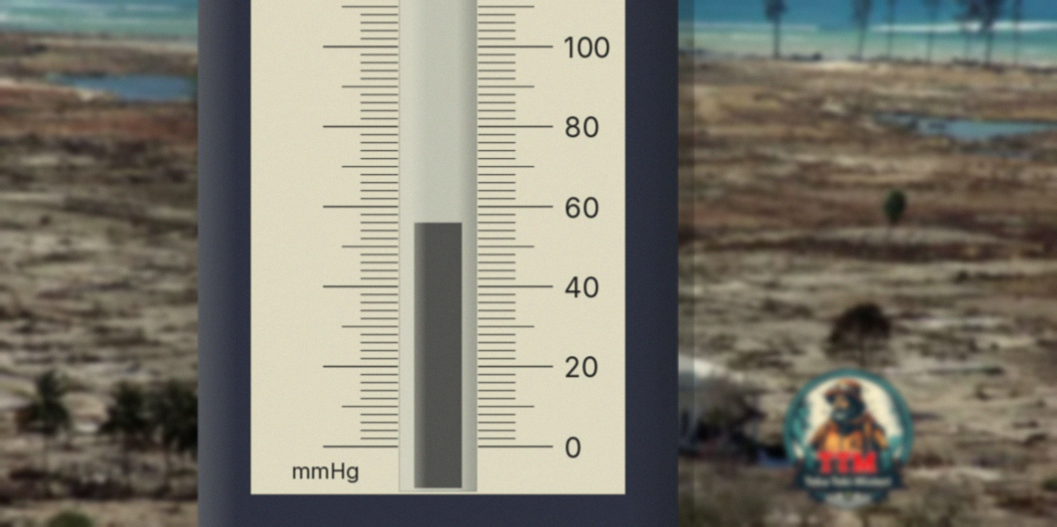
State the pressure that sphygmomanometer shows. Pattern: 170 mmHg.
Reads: 56 mmHg
